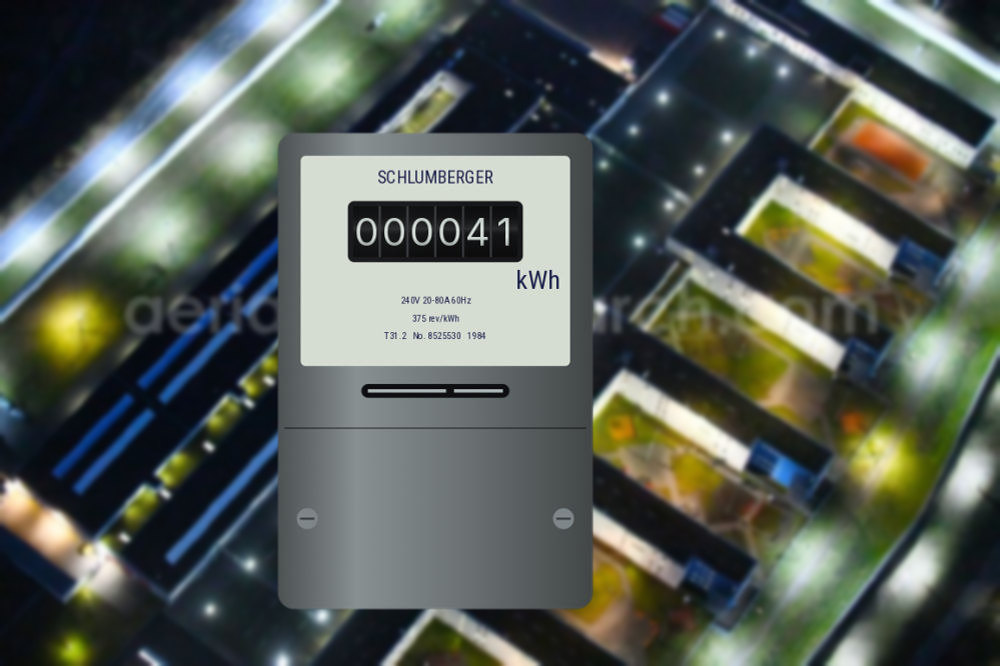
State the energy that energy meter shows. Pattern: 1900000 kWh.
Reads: 41 kWh
